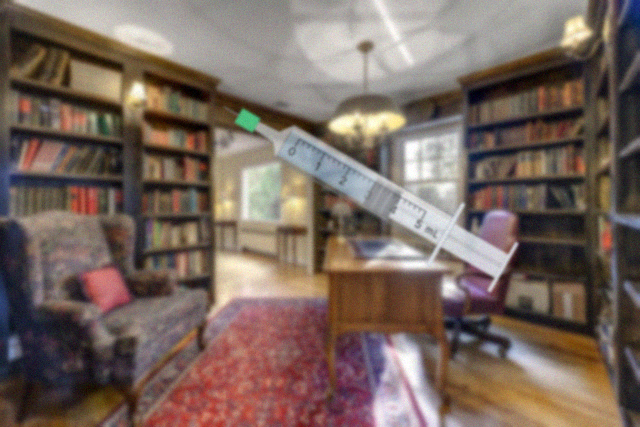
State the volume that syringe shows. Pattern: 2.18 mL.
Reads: 3 mL
